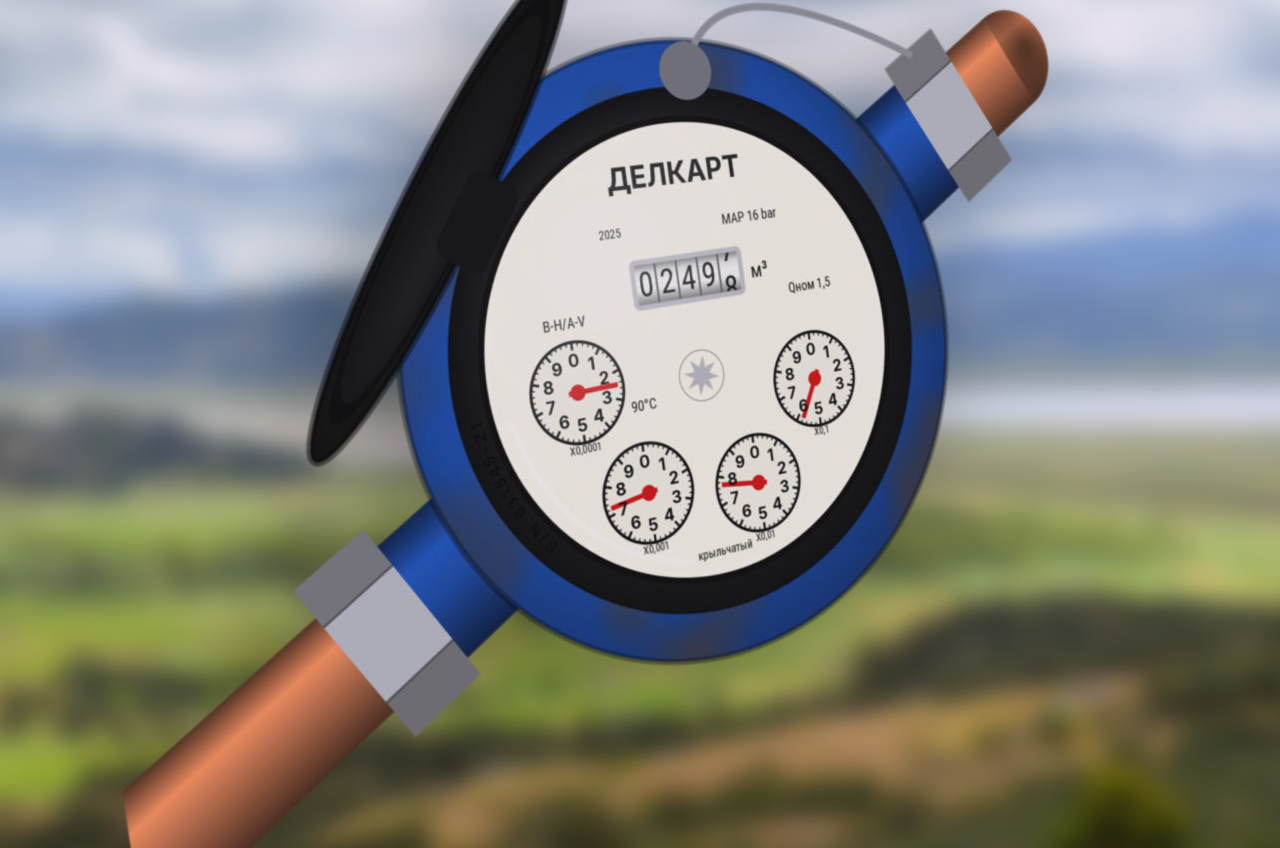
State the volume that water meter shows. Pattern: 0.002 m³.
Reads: 2497.5772 m³
